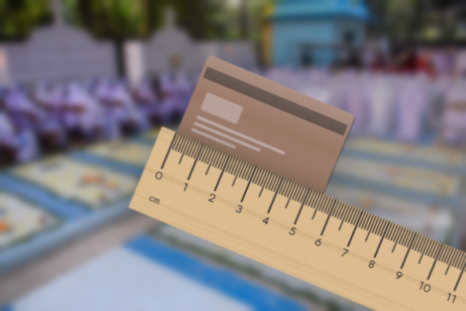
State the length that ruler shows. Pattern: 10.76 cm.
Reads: 5.5 cm
